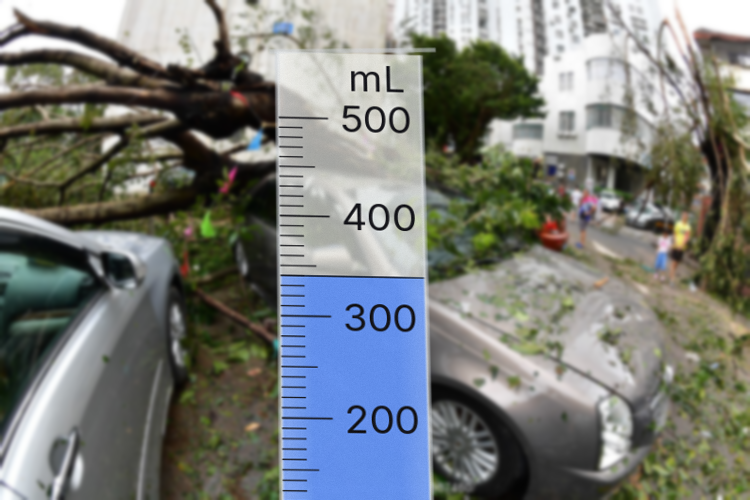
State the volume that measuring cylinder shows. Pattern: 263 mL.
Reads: 340 mL
